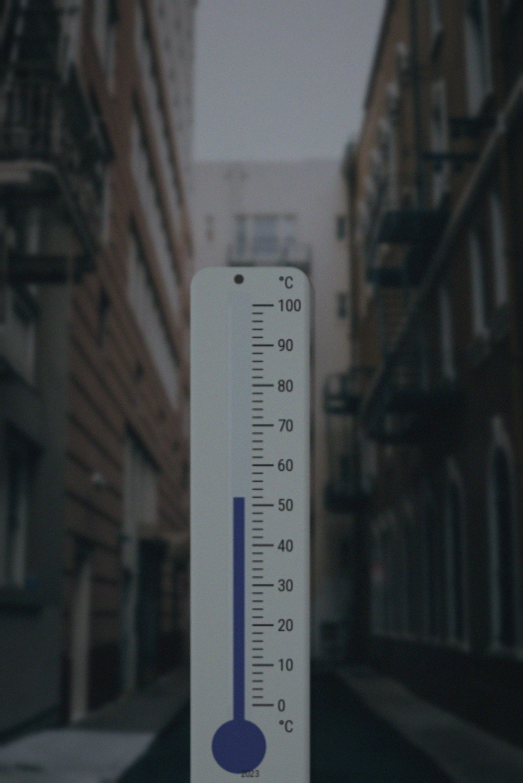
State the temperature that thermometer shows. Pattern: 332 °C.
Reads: 52 °C
